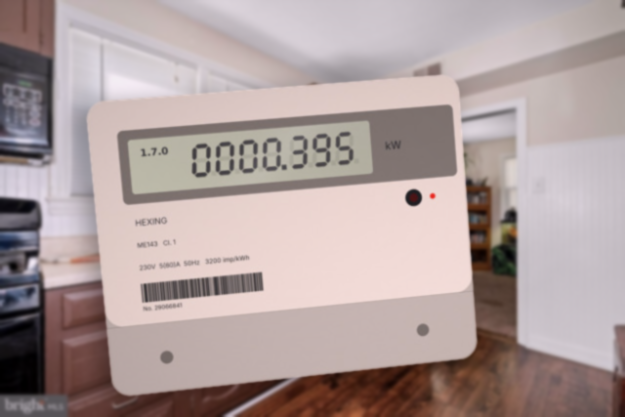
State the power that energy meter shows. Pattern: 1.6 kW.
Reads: 0.395 kW
